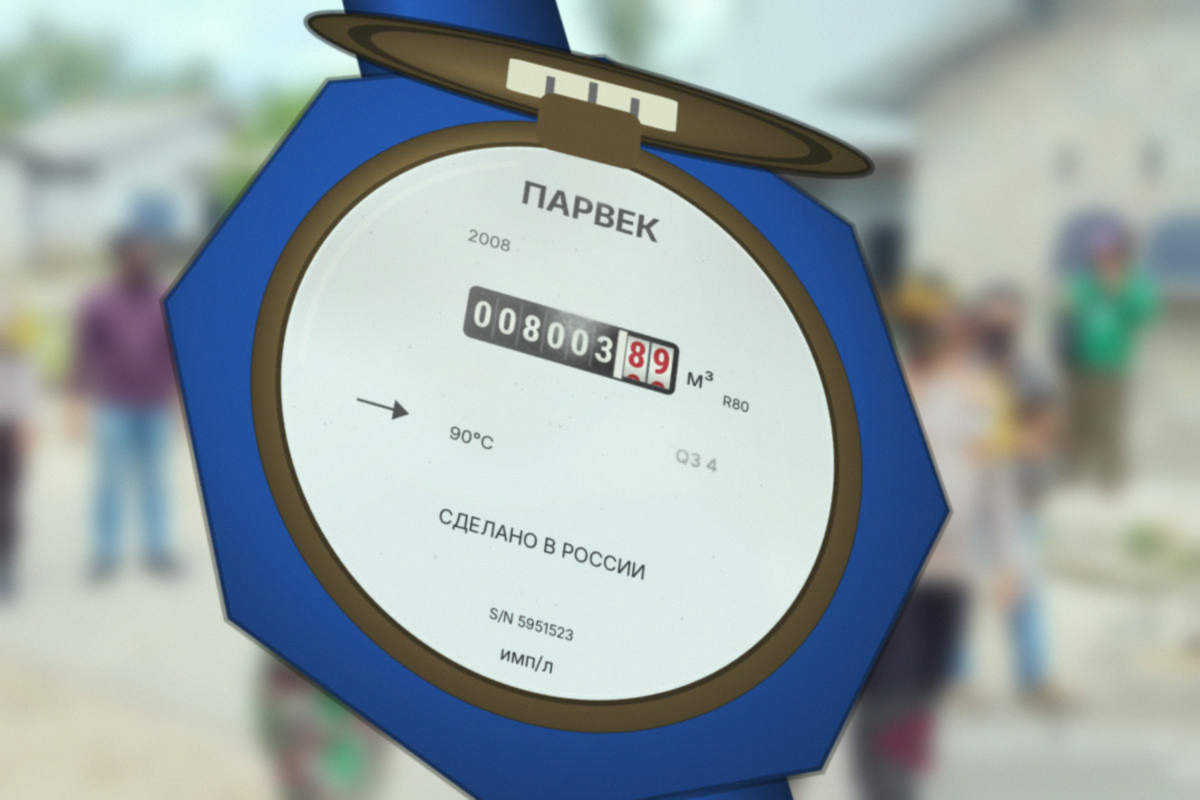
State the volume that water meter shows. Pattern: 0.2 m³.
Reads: 8003.89 m³
